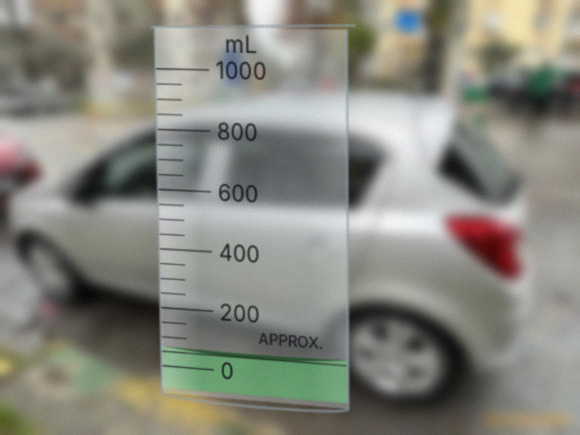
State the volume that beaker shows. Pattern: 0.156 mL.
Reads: 50 mL
